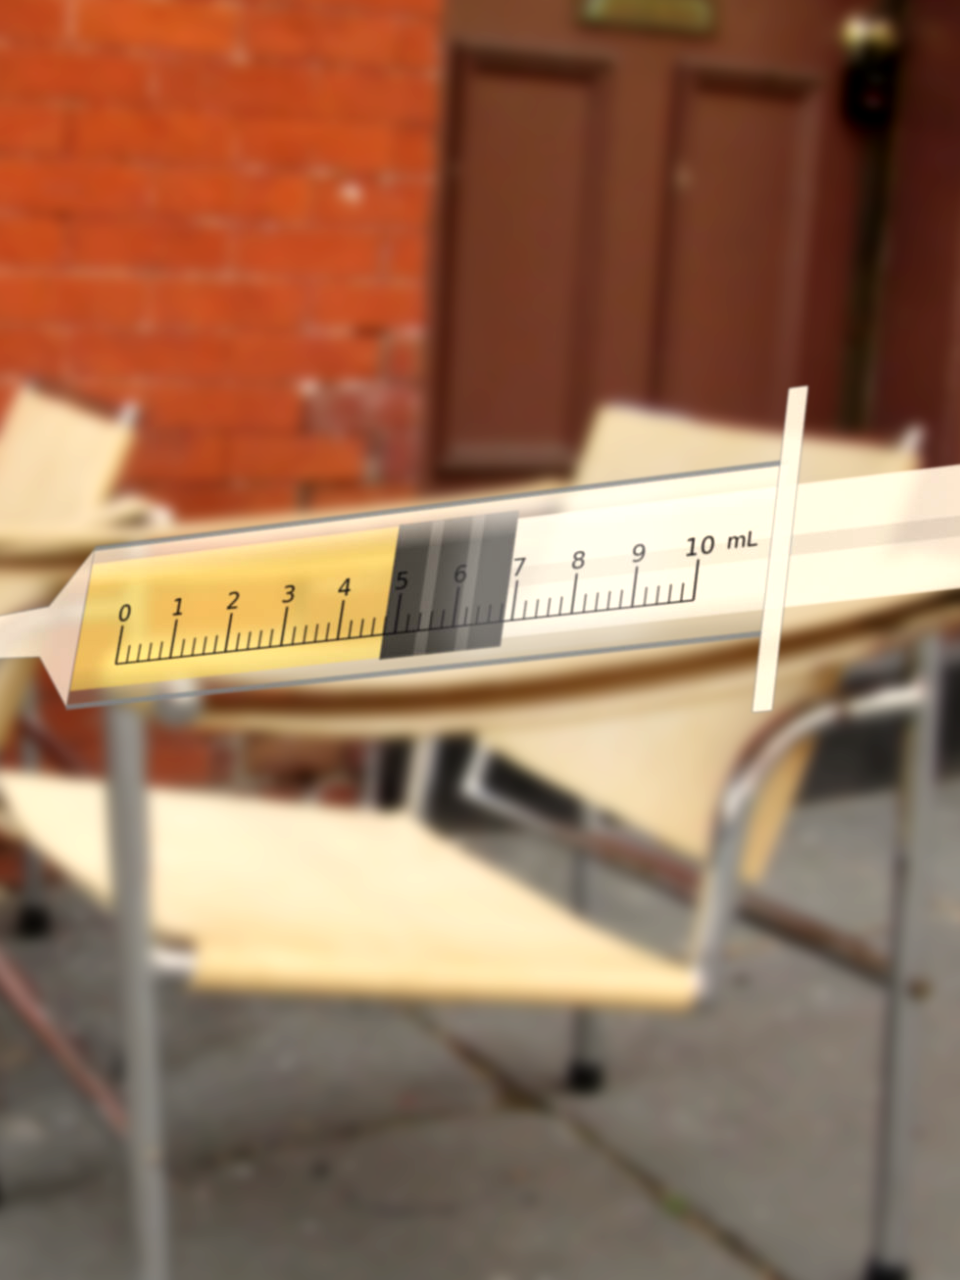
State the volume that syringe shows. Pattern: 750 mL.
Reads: 4.8 mL
